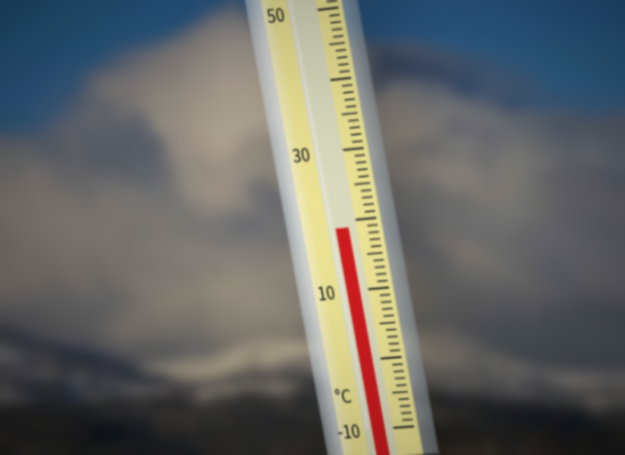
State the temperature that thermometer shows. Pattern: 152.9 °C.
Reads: 19 °C
